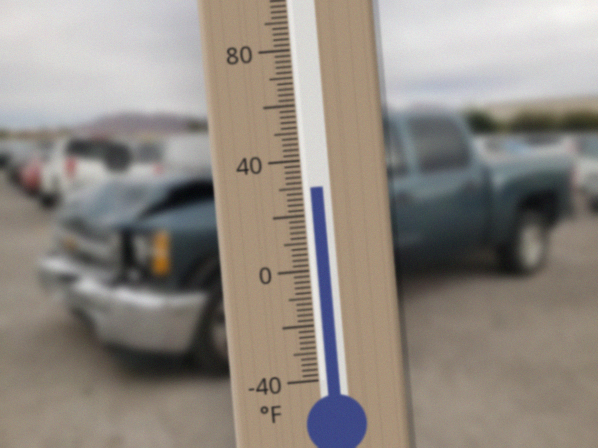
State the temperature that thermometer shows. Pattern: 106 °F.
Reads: 30 °F
